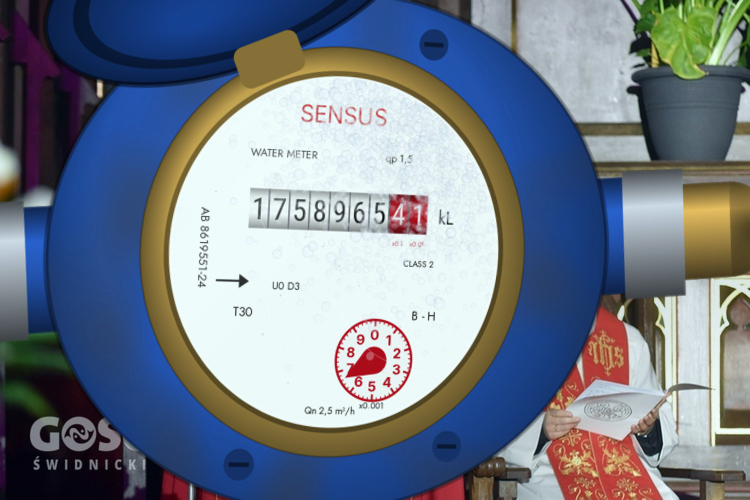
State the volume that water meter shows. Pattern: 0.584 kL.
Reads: 1758965.416 kL
